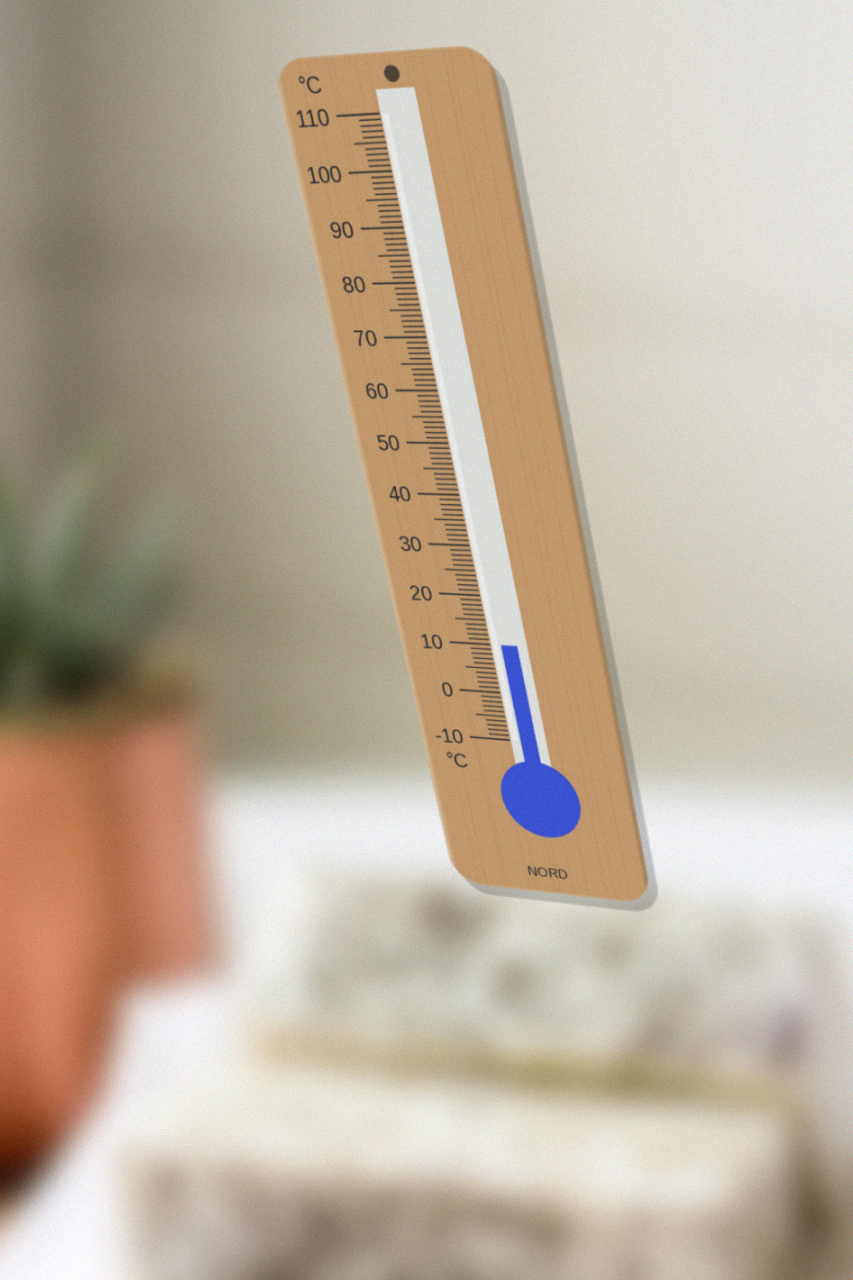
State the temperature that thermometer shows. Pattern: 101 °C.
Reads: 10 °C
